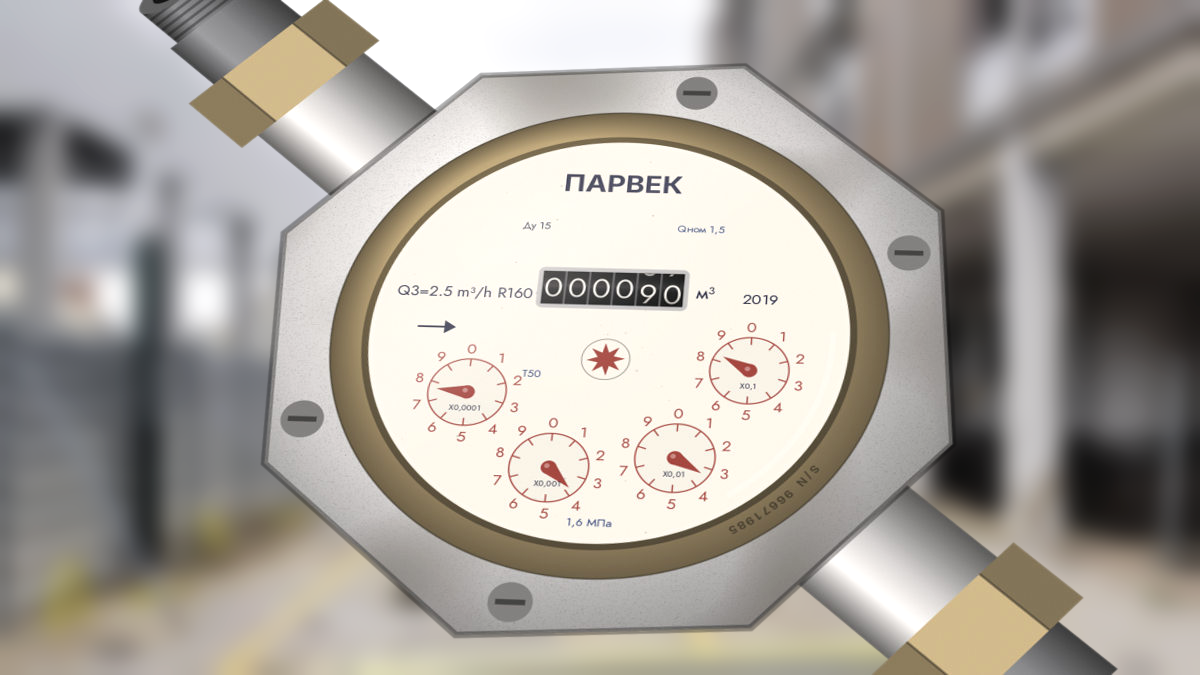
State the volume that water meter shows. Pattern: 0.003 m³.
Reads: 89.8337 m³
